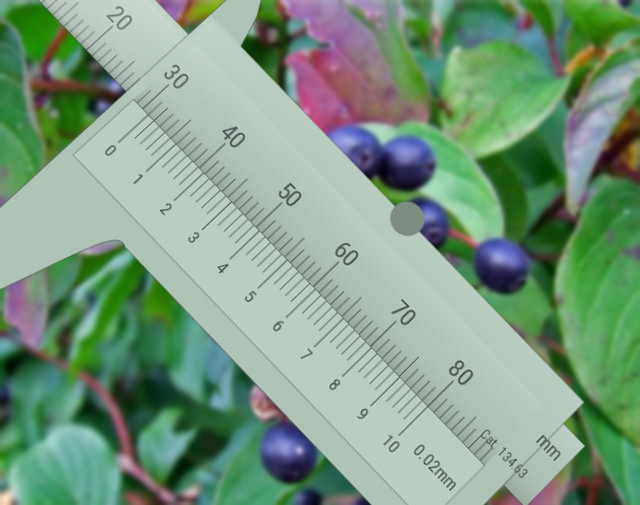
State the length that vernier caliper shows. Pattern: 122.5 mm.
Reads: 31.0 mm
